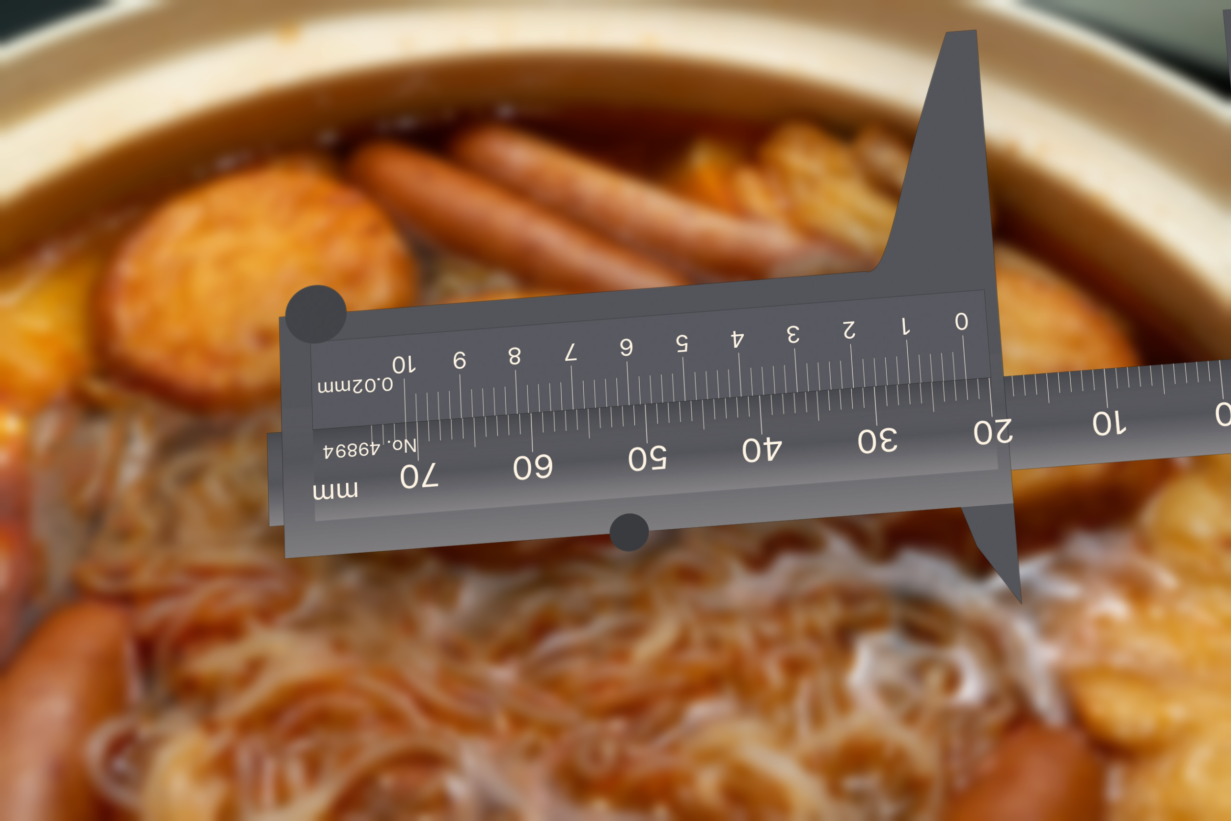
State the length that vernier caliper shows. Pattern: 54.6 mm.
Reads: 22.0 mm
